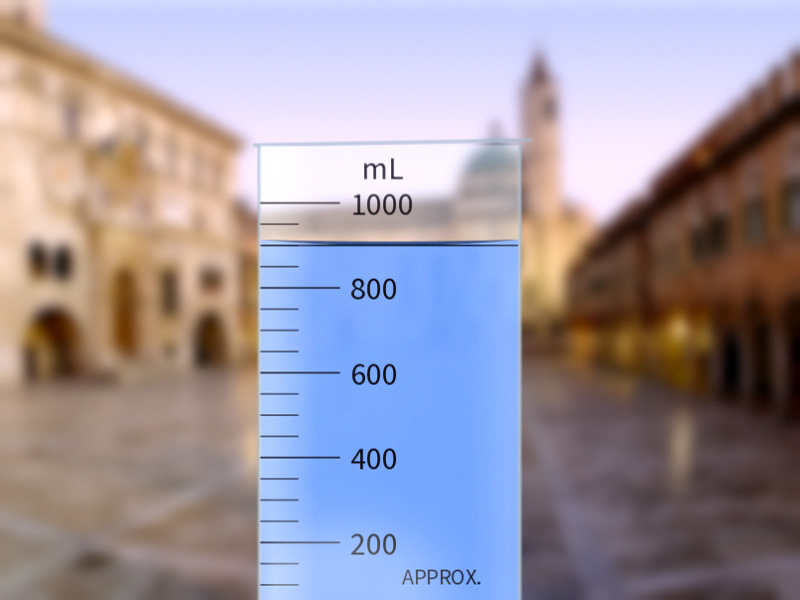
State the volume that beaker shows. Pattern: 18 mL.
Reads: 900 mL
